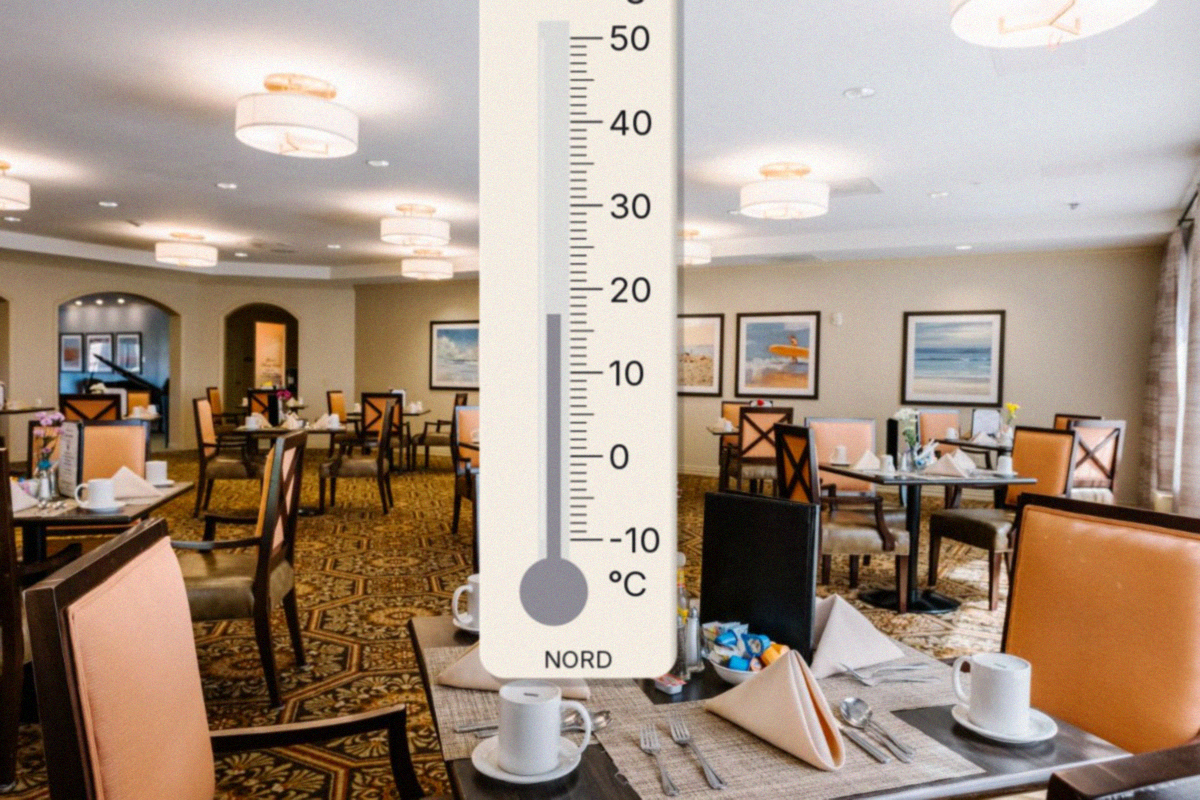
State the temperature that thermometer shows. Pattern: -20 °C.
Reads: 17 °C
